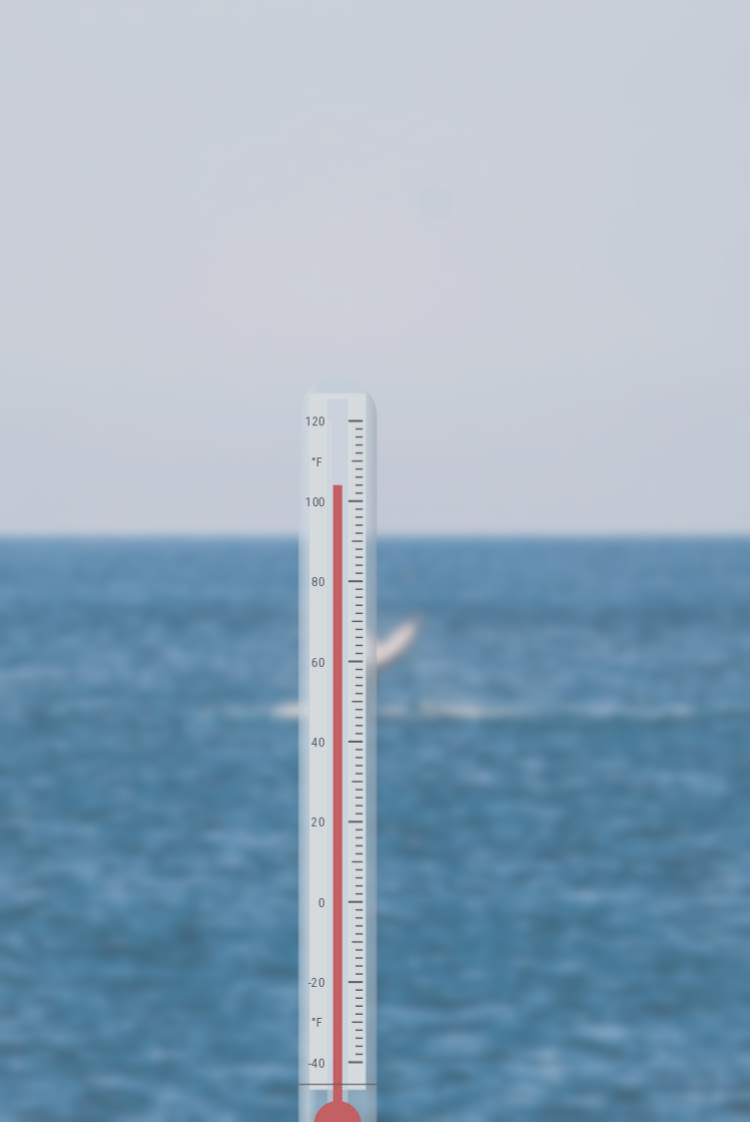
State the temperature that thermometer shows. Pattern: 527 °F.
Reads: 104 °F
